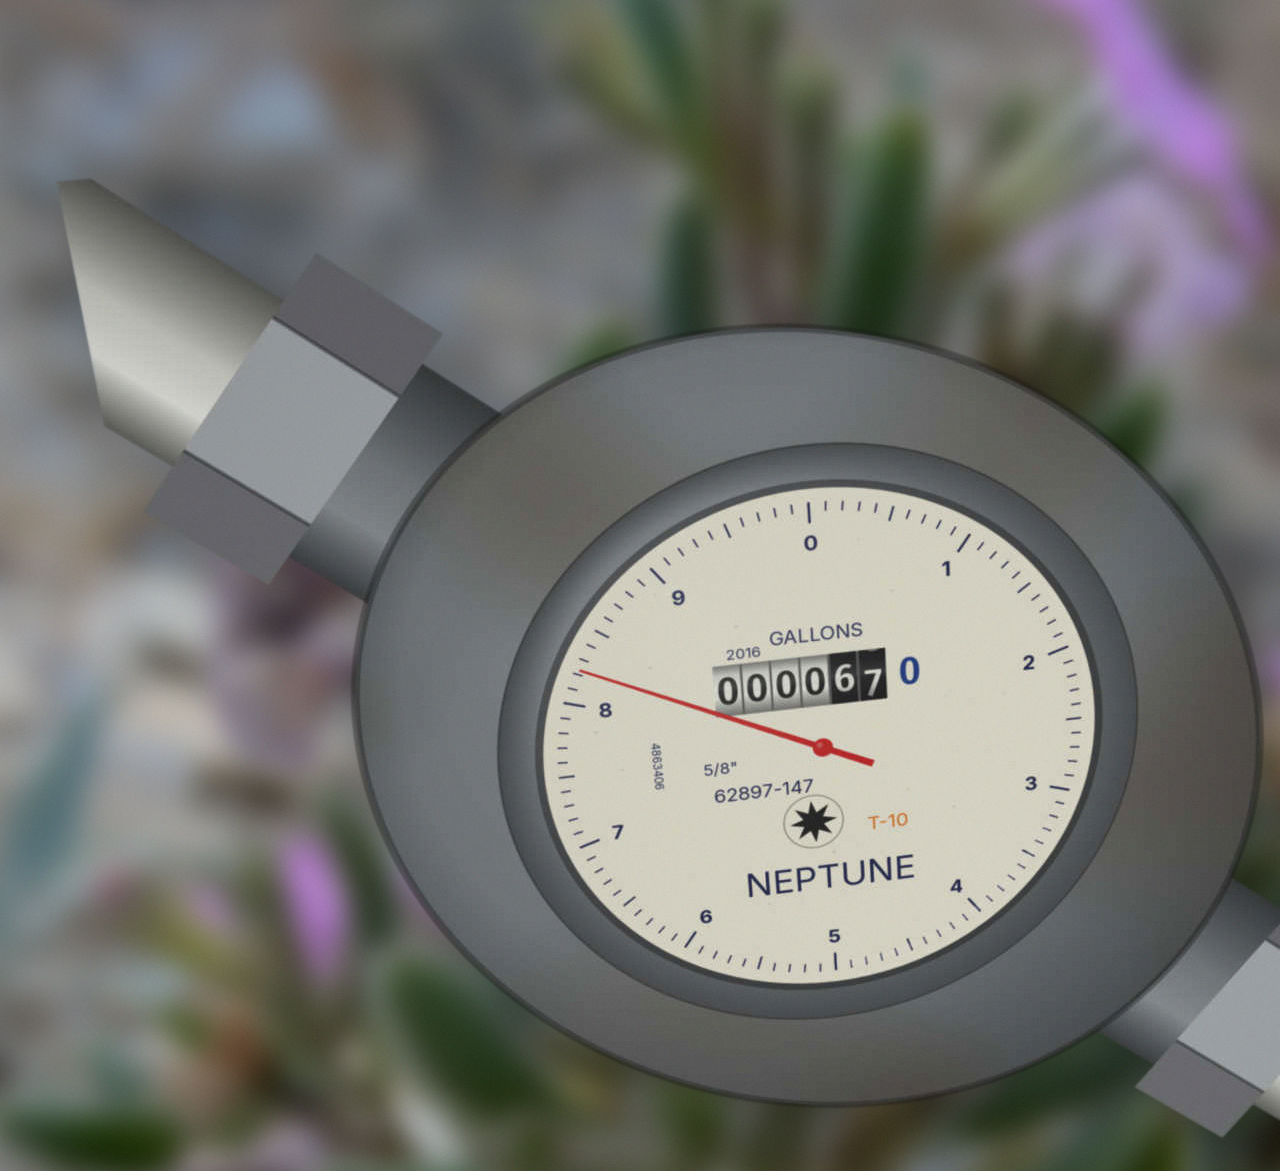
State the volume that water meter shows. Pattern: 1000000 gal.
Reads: 668.2 gal
